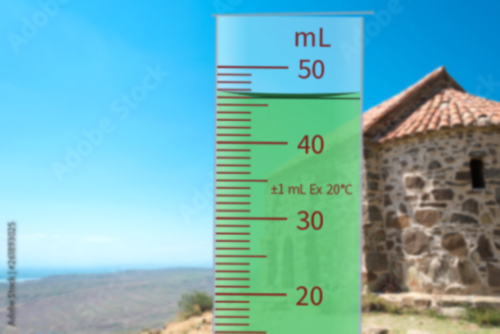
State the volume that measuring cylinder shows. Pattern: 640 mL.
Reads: 46 mL
